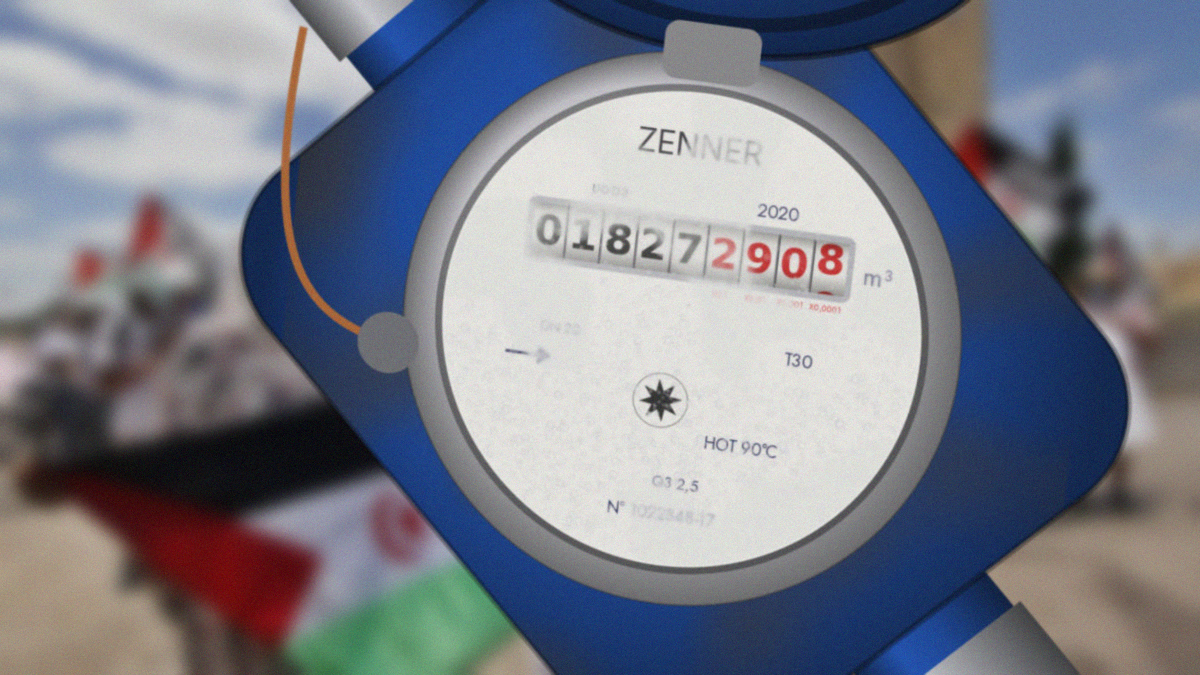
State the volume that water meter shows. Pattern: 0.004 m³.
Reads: 1827.2908 m³
